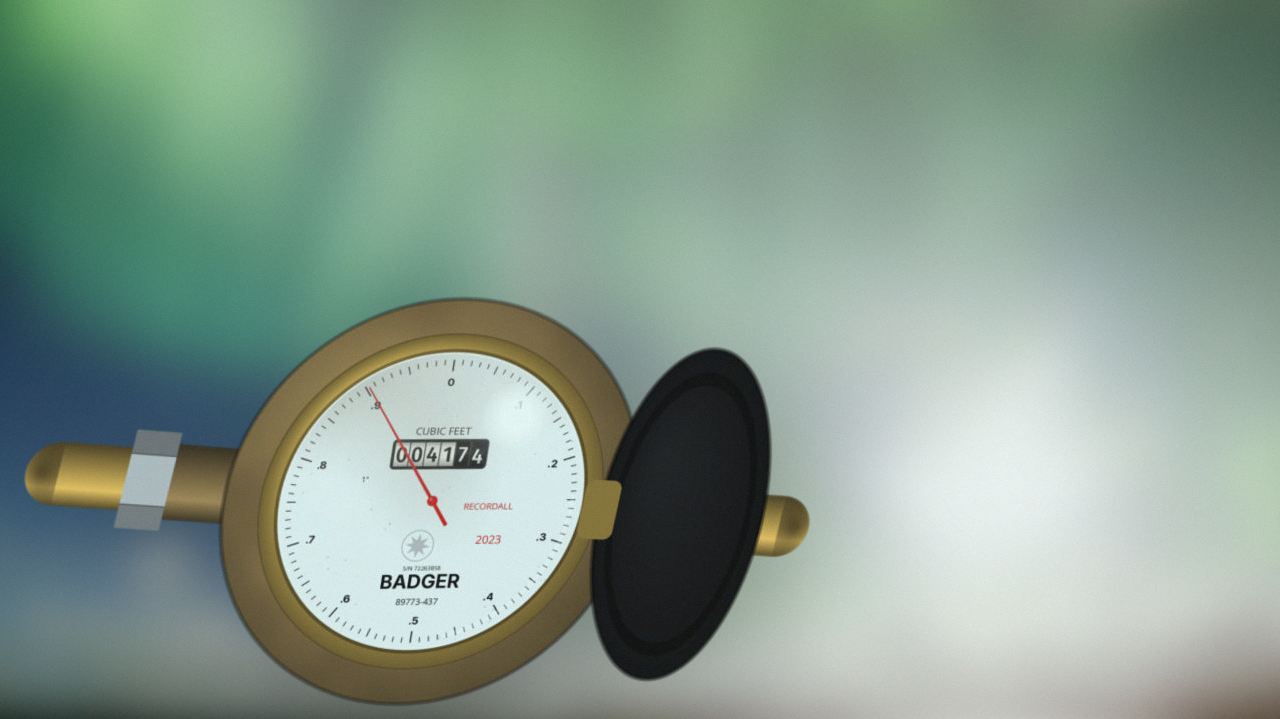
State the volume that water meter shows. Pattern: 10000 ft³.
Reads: 4173.90 ft³
